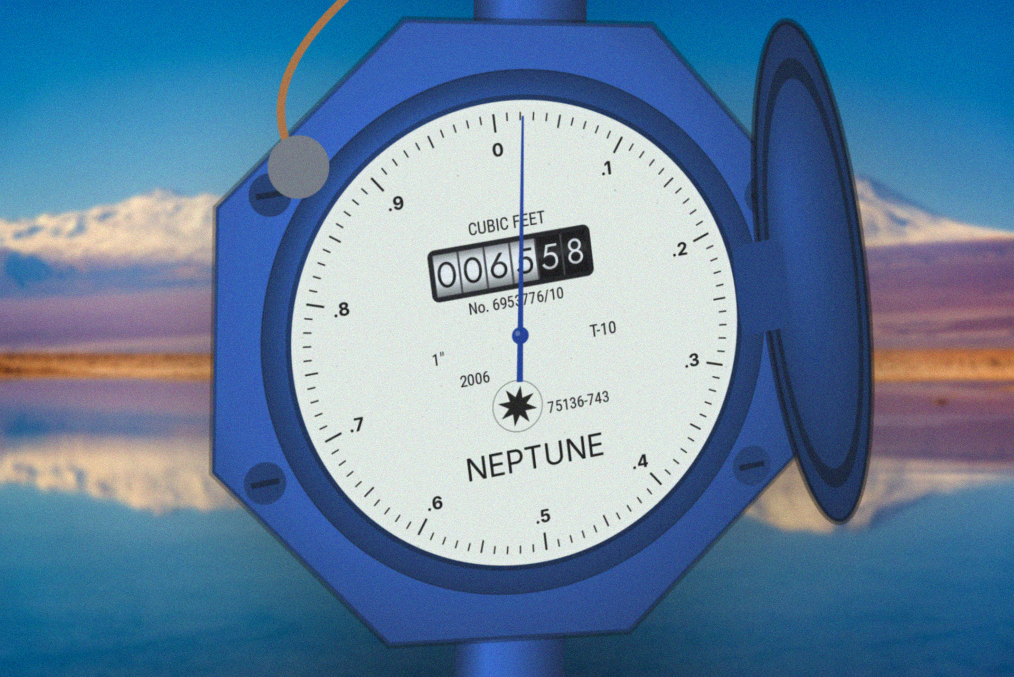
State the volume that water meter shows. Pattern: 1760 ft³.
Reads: 6558.02 ft³
